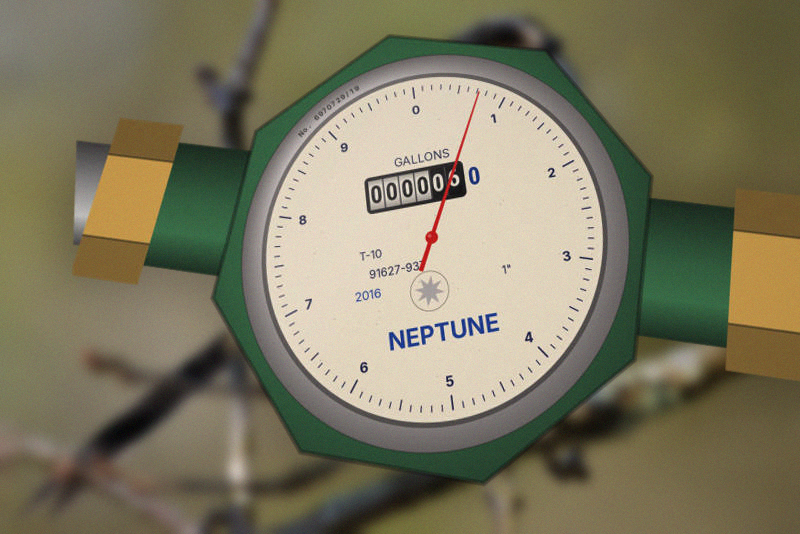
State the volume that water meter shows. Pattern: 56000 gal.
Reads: 60.7 gal
